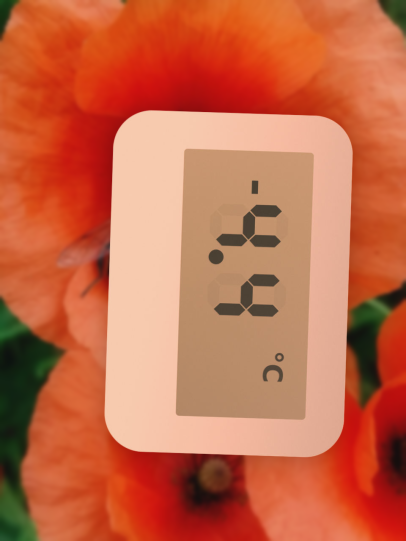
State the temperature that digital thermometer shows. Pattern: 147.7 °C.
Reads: -4.4 °C
